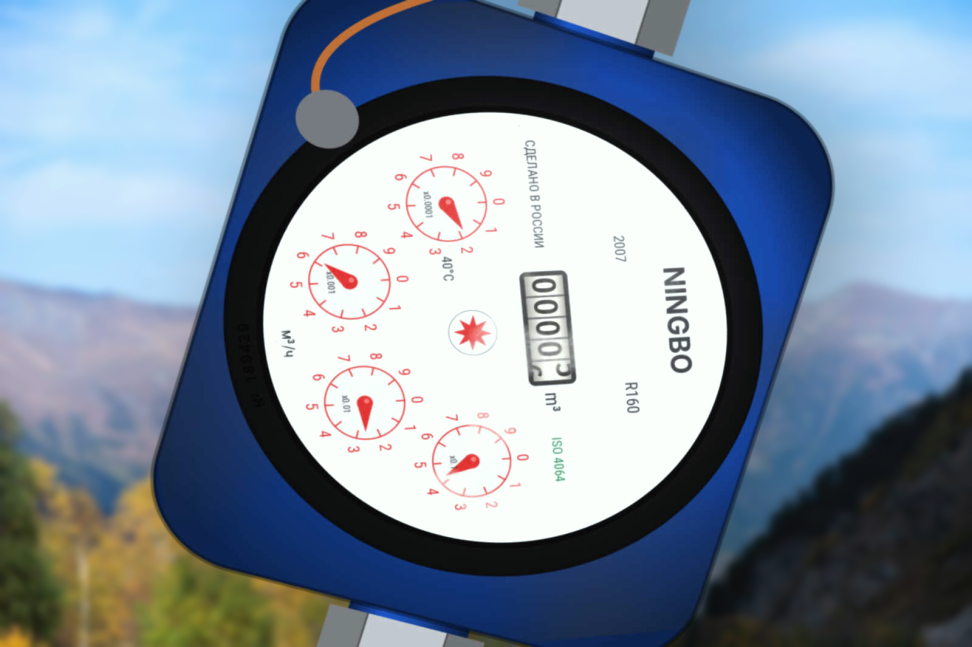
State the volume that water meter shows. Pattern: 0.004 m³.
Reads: 5.4261 m³
